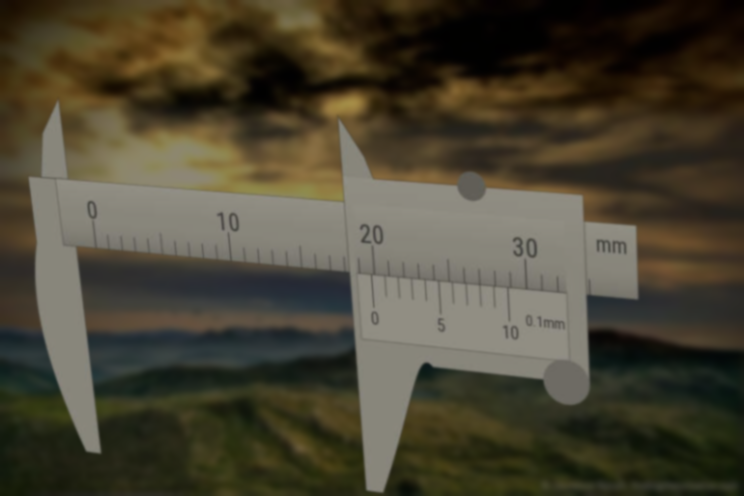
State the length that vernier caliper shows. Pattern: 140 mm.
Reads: 19.8 mm
